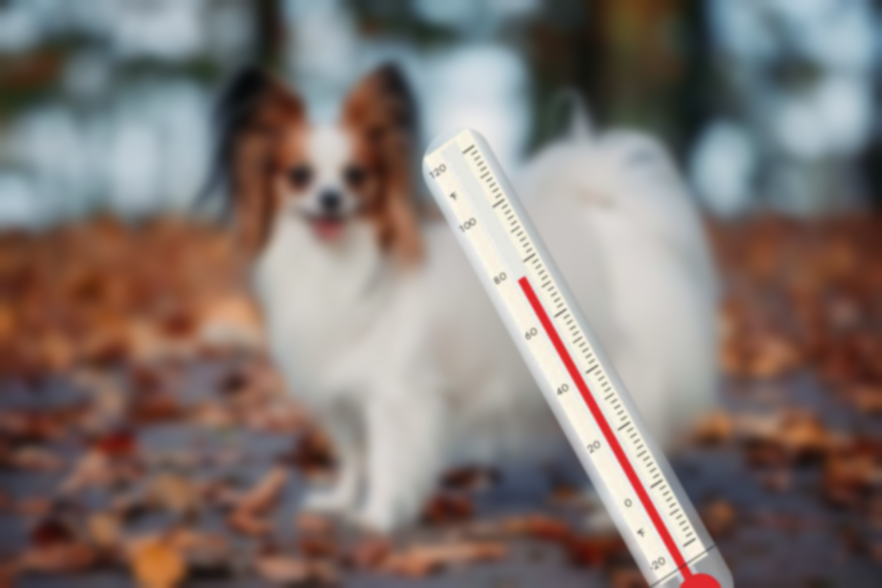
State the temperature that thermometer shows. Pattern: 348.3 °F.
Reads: 76 °F
